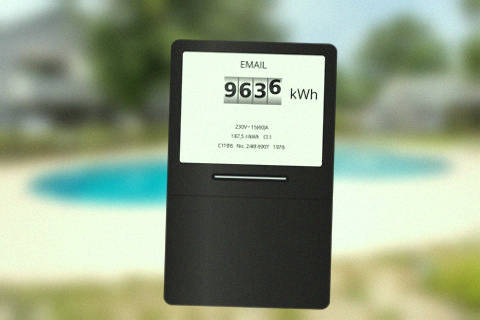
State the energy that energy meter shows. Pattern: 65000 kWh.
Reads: 9636 kWh
